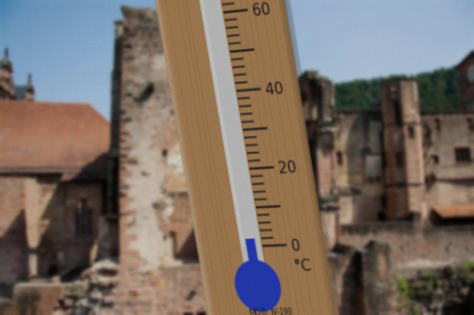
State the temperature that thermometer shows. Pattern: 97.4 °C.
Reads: 2 °C
